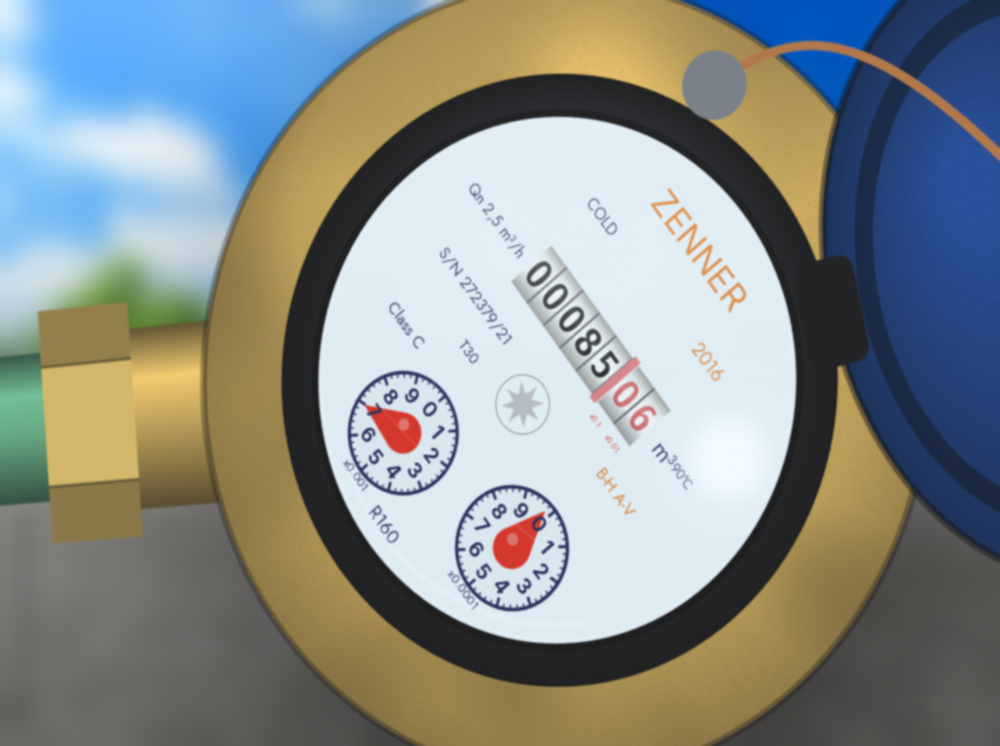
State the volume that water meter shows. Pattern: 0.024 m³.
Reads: 85.0669 m³
